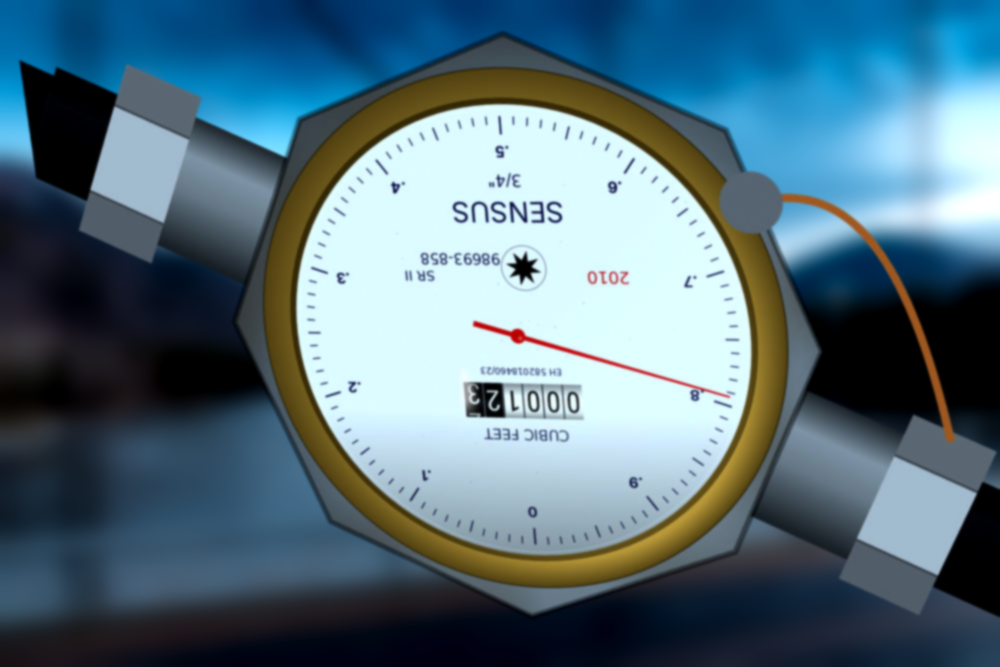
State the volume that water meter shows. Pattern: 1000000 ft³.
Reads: 122.79 ft³
